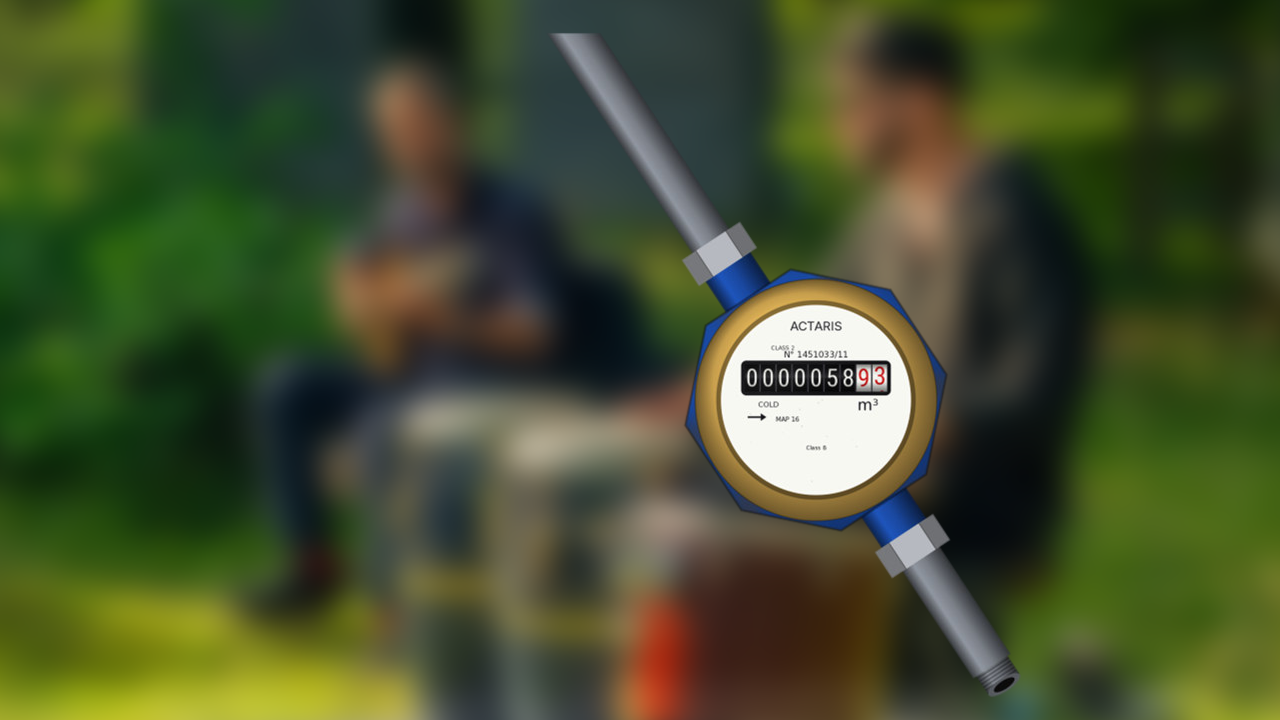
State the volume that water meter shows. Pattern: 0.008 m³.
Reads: 58.93 m³
